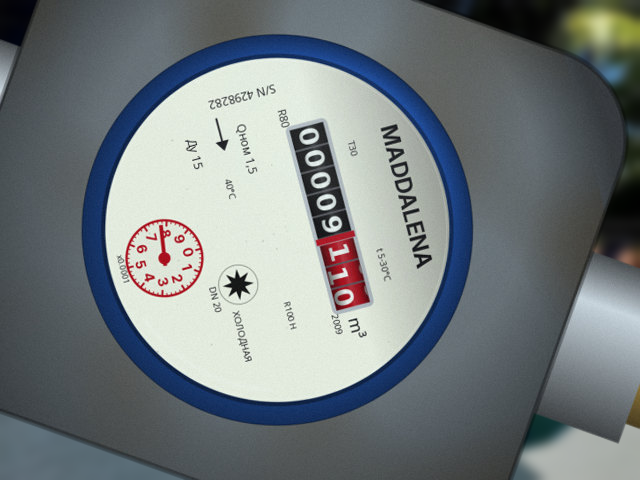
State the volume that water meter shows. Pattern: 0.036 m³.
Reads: 9.1097 m³
